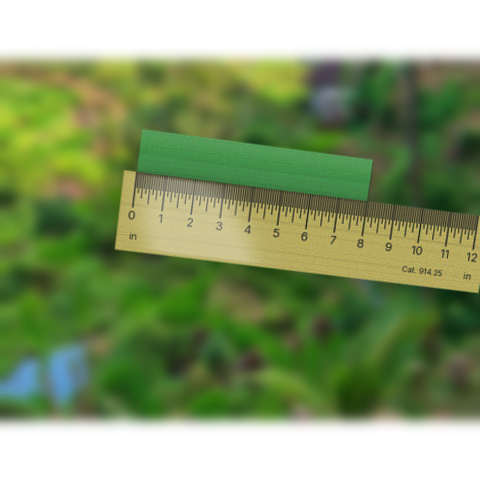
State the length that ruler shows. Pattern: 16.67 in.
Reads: 8 in
